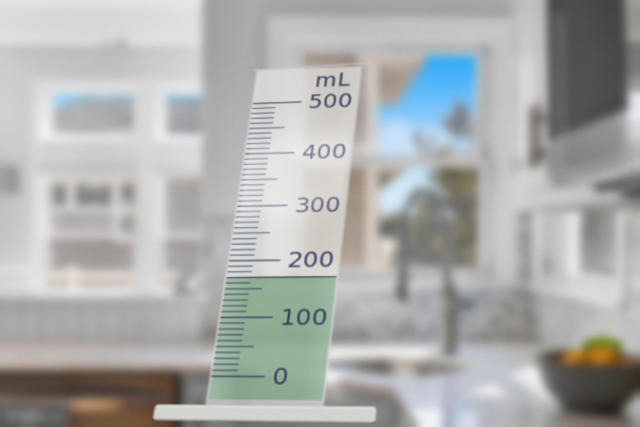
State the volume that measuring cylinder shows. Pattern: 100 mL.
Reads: 170 mL
